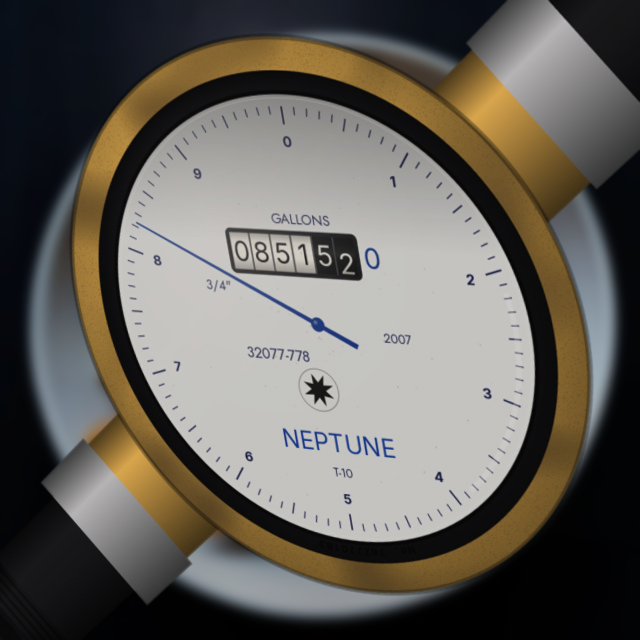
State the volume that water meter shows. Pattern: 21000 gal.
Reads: 851518.2 gal
